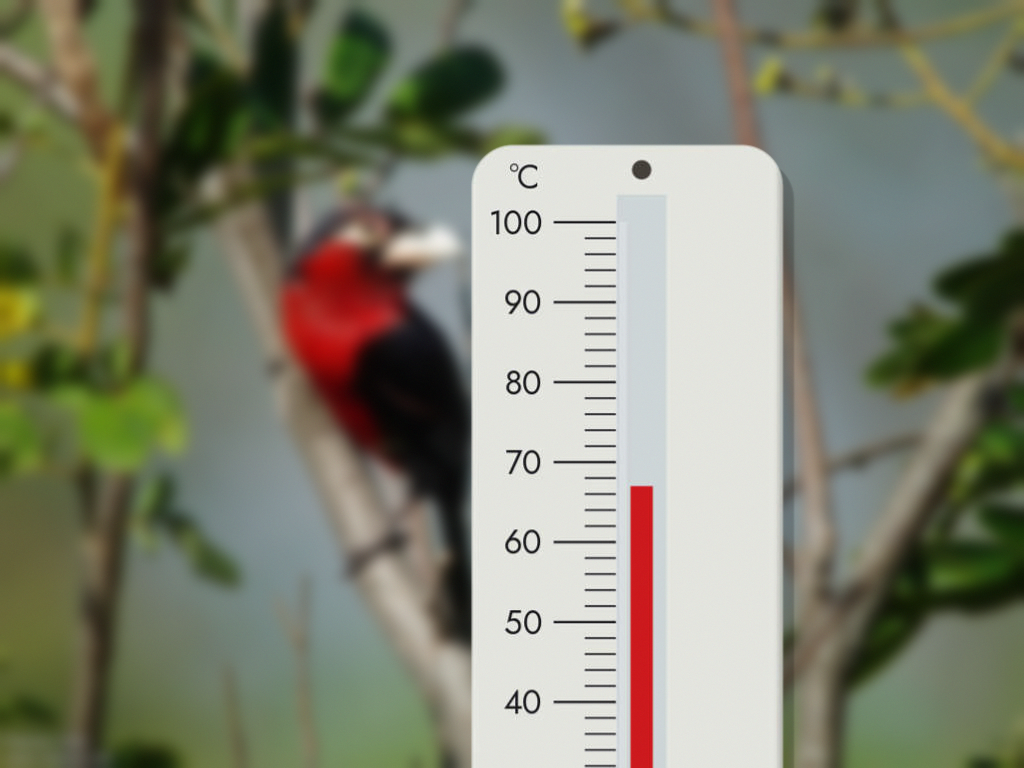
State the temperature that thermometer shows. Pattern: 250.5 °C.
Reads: 67 °C
